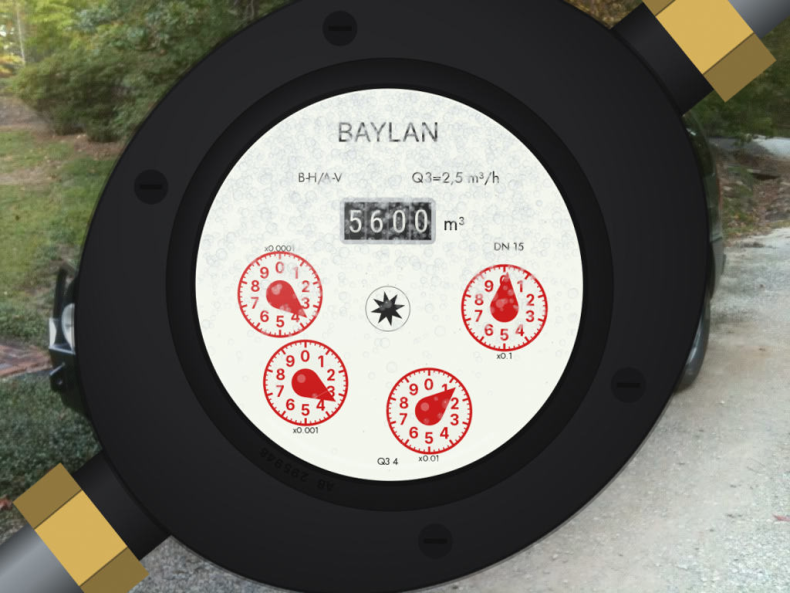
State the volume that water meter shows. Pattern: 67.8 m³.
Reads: 5600.0133 m³
